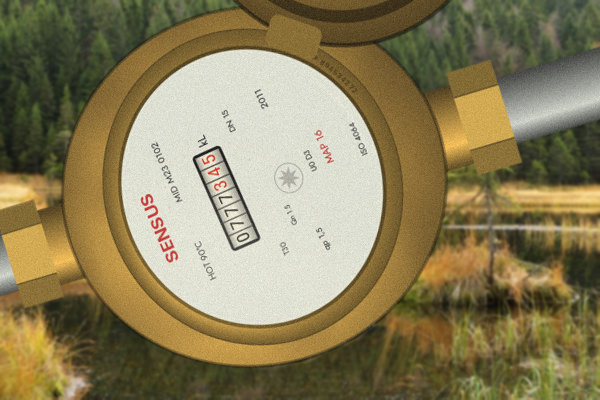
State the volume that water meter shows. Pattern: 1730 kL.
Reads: 777.345 kL
